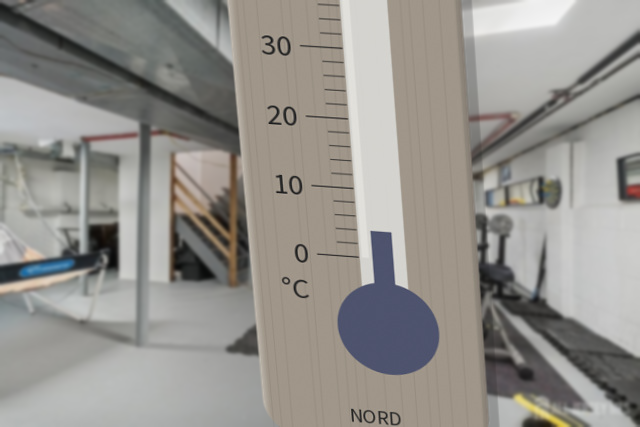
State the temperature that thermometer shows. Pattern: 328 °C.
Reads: 4 °C
